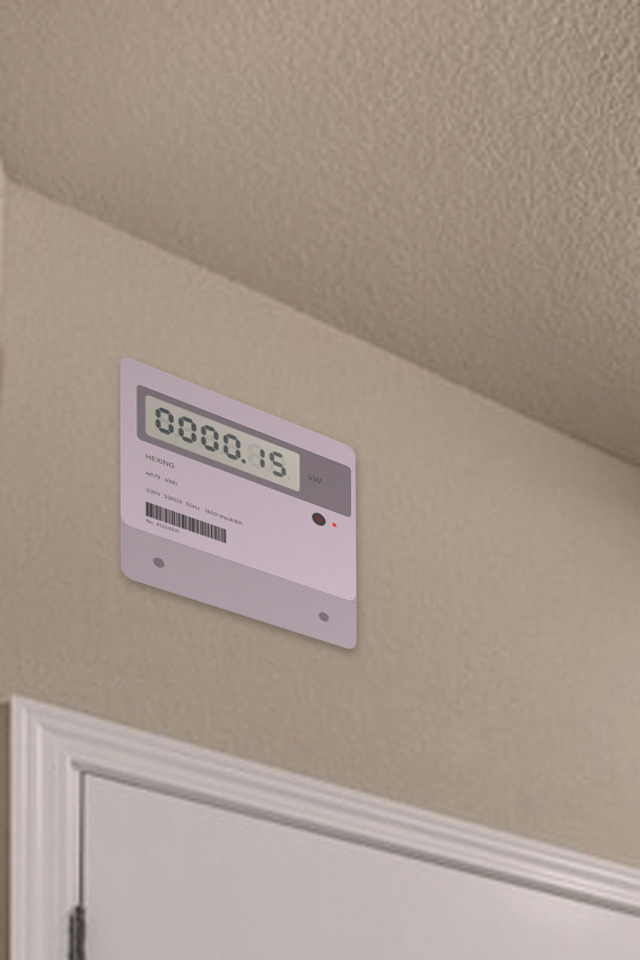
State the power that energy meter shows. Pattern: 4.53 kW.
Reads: 0.15 kW
